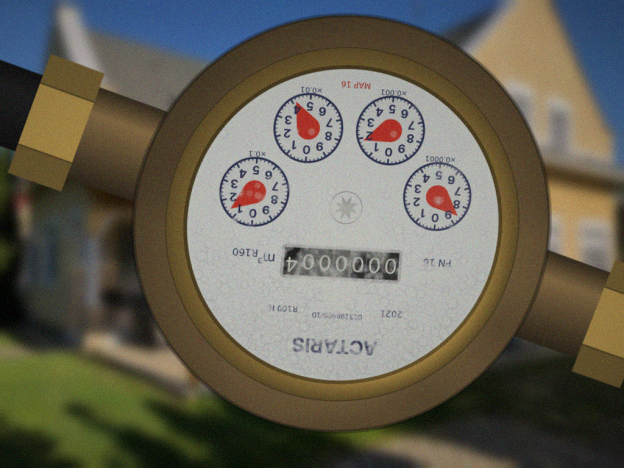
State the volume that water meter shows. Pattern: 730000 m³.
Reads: 4.1418 m³
